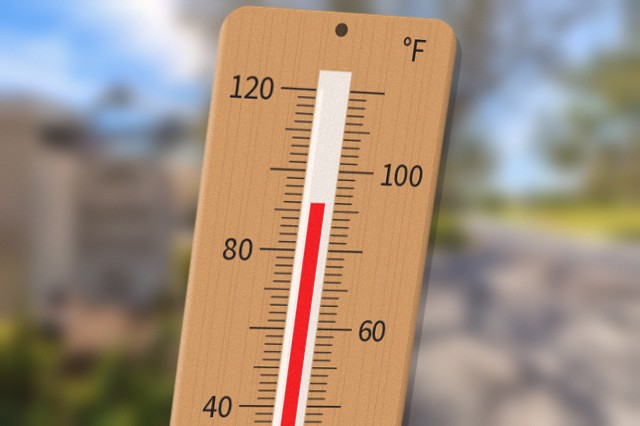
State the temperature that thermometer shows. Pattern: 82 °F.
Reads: 92 °F
